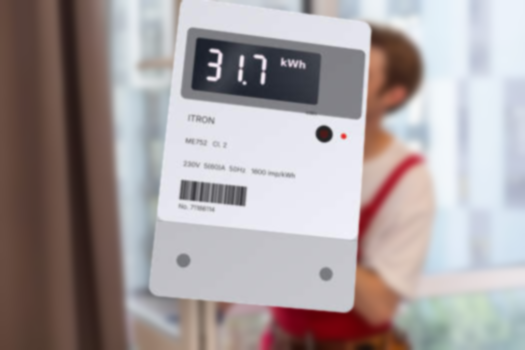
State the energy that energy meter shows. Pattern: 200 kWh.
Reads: 31.7 kWh
